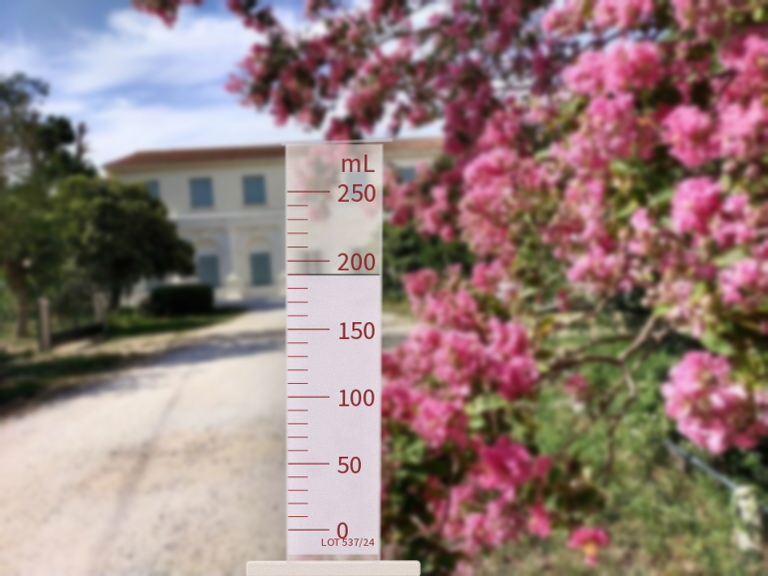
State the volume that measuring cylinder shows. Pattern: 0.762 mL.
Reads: 190 mL
